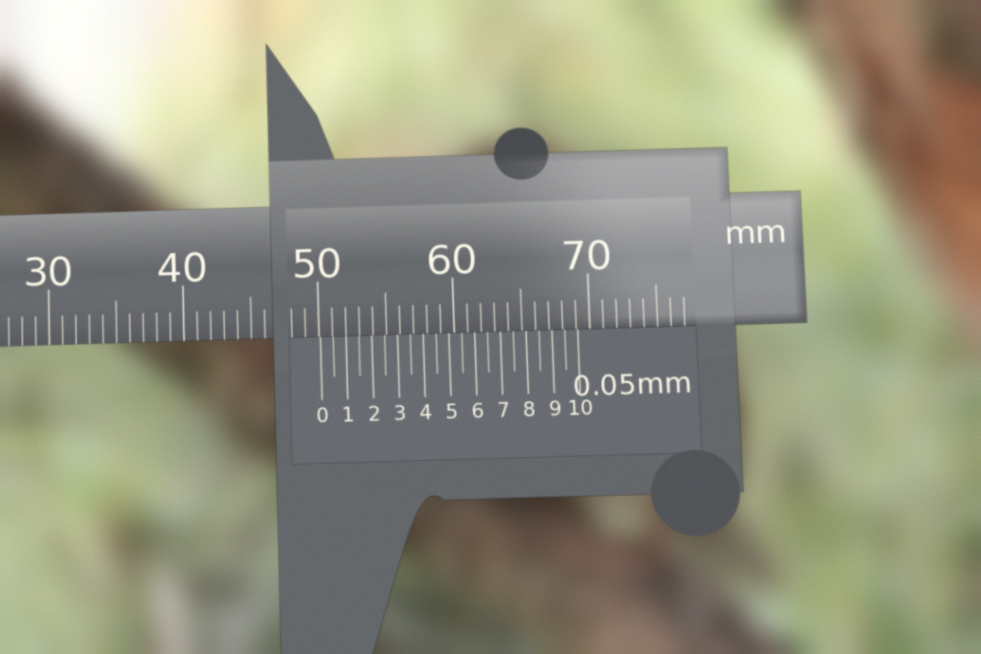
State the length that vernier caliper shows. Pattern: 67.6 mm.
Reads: 50.1 mm
